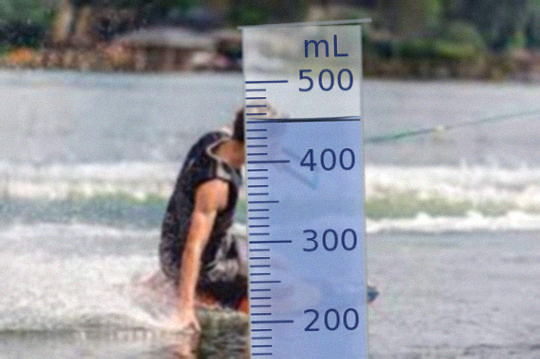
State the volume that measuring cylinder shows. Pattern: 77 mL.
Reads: 450 mL
